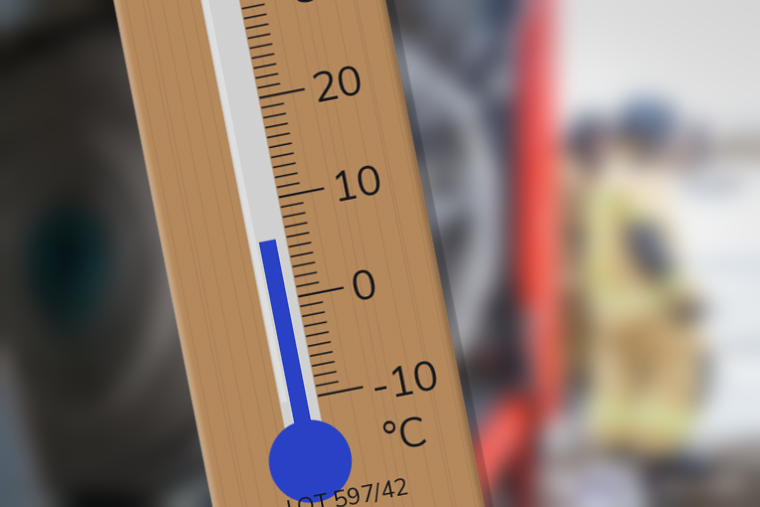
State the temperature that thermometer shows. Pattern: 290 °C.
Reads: 6 °C
